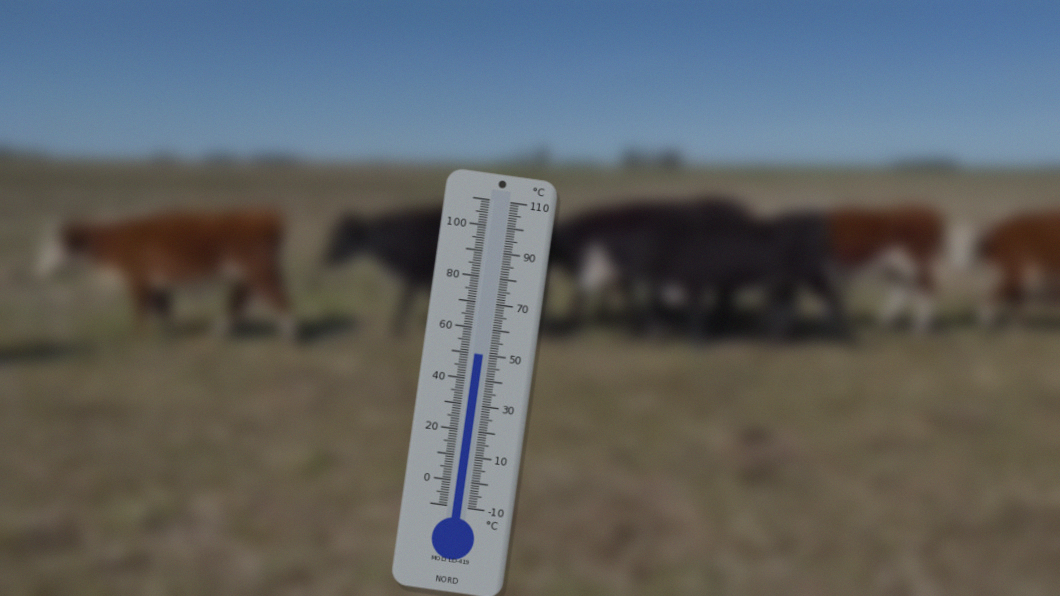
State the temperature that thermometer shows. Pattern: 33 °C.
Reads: 50 °C
